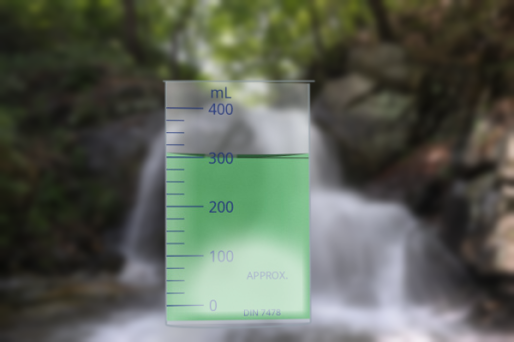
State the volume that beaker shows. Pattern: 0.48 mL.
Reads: 300 mL
